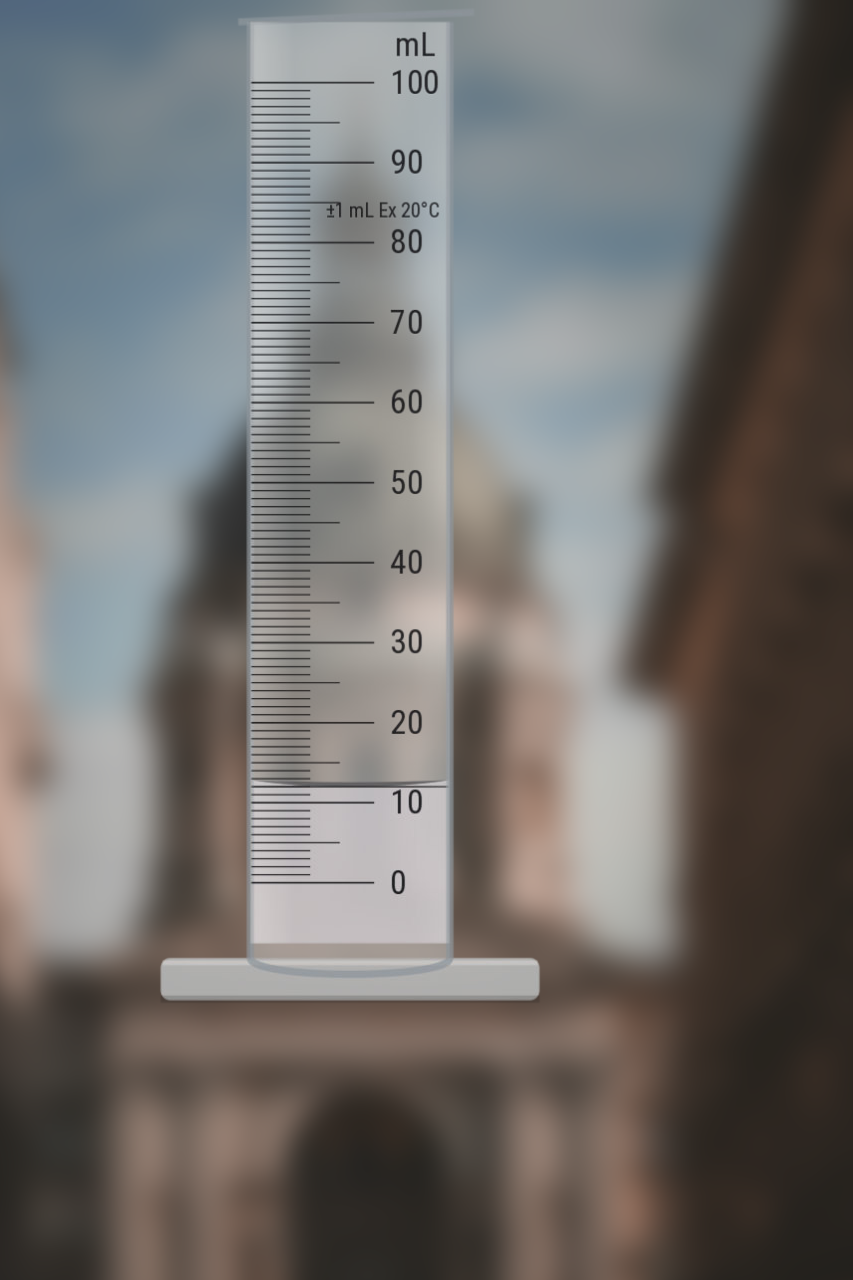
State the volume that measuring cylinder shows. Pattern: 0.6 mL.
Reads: 12 mL
